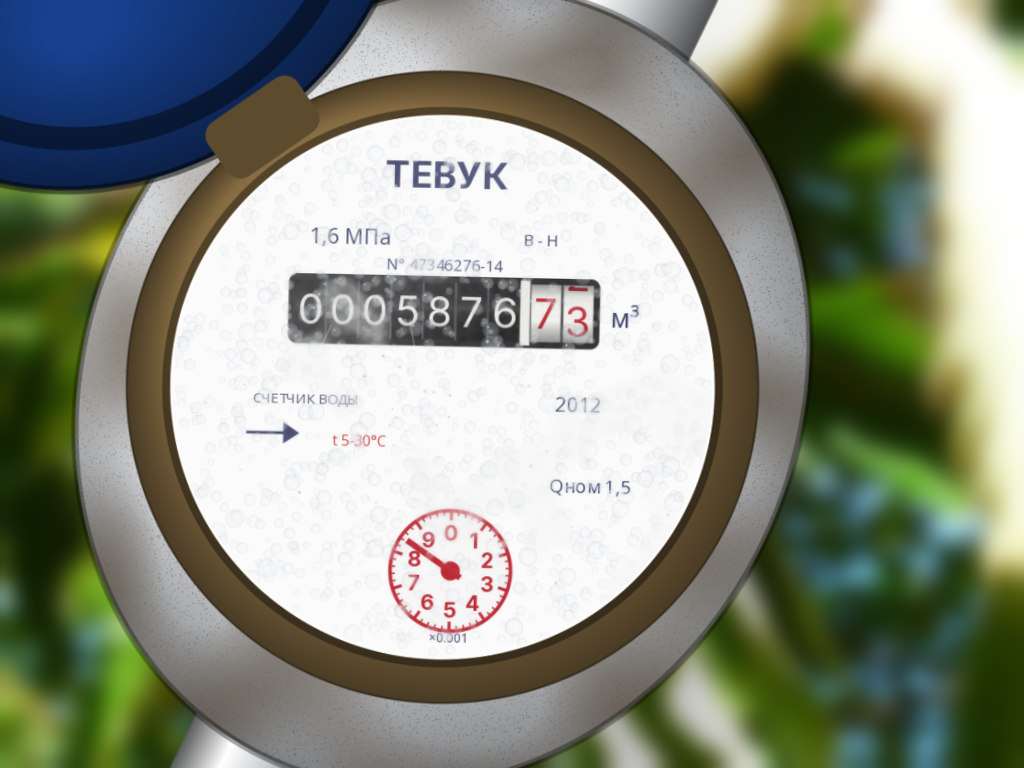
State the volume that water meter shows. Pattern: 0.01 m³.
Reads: 5876.728 m³
